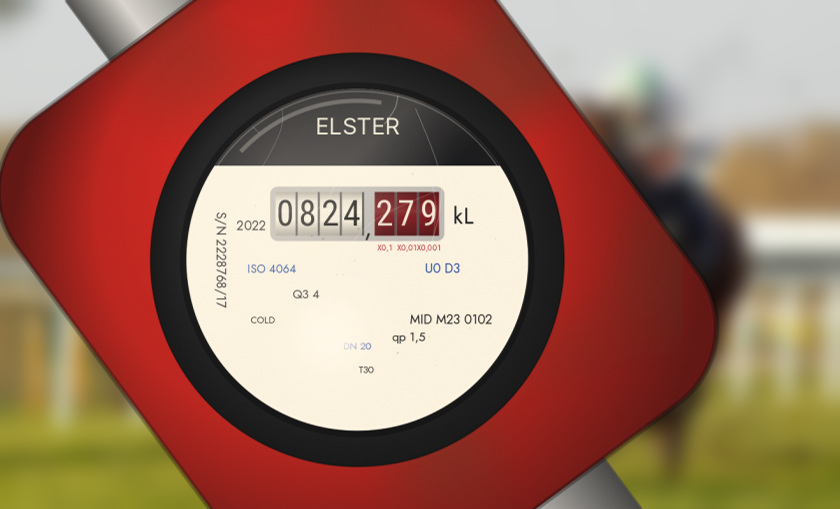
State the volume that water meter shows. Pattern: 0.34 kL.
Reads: 824.279 kL
